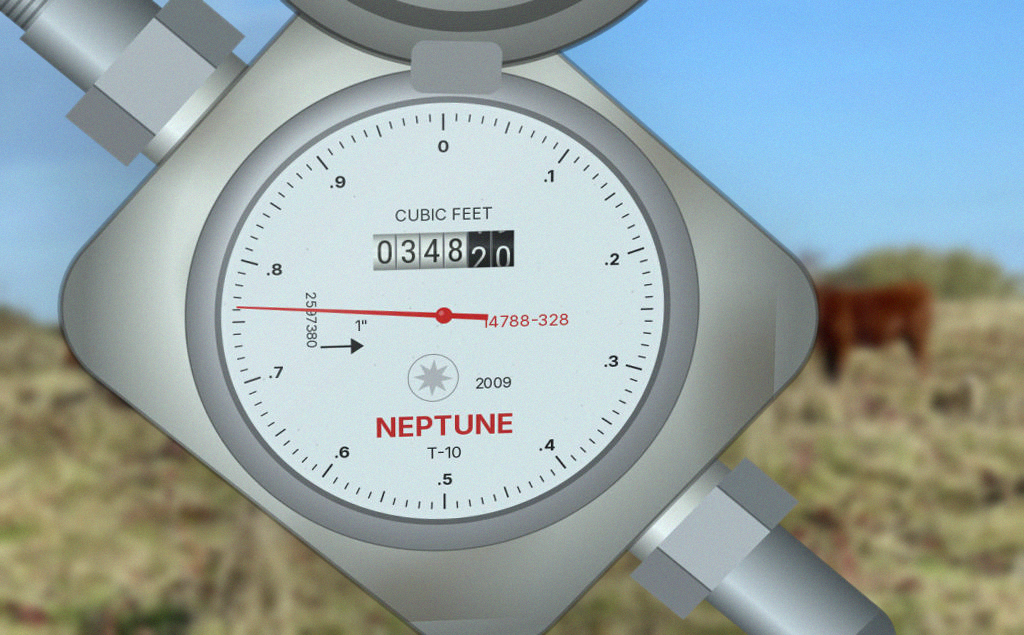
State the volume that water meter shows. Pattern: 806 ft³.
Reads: 34819.76 ft³
